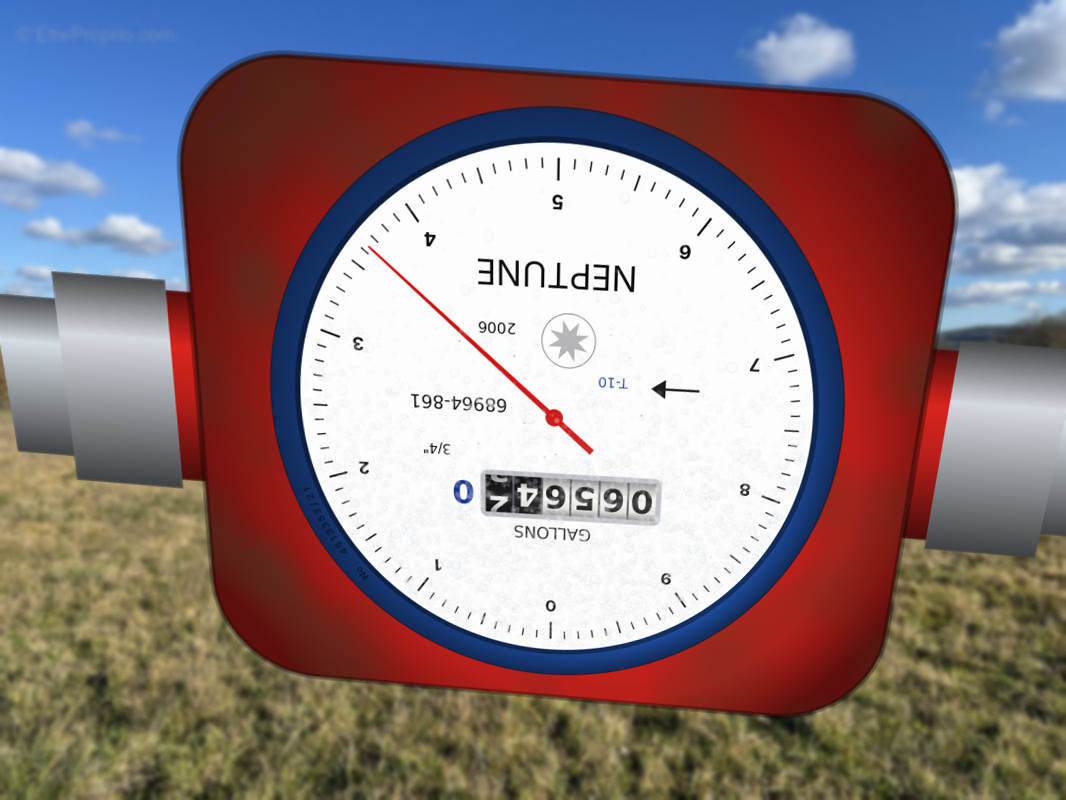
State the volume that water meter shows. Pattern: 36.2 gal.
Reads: 656423.6 gal
